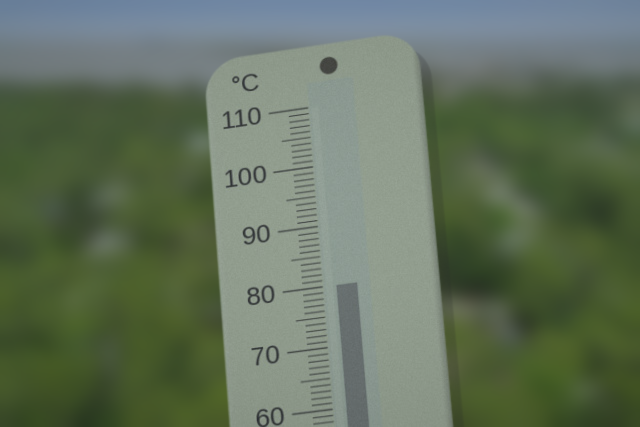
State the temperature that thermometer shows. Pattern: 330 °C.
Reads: 80 °C
